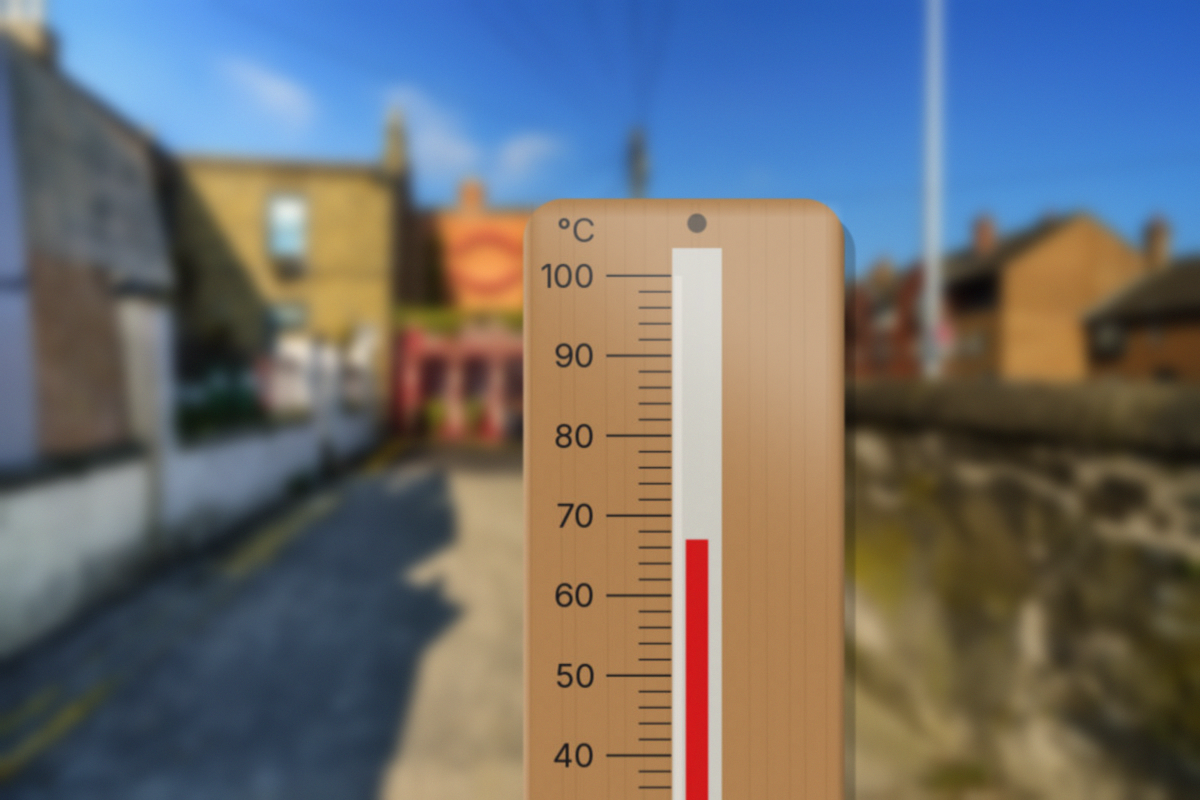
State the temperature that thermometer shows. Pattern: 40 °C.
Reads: 67 °C
